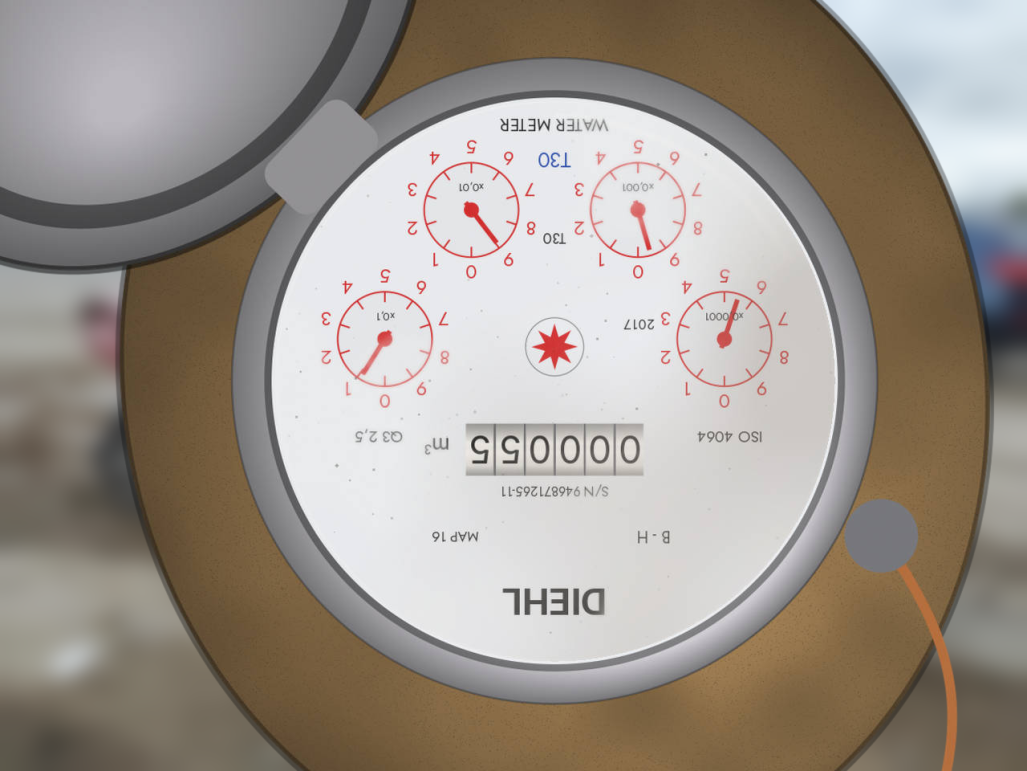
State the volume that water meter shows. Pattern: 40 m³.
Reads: 55.0895 m³
